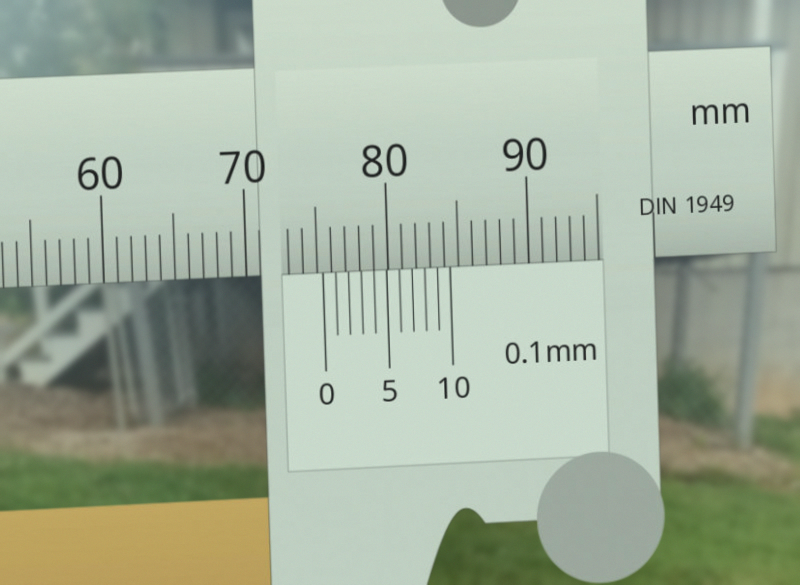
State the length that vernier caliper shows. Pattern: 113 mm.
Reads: 75.4 mm
